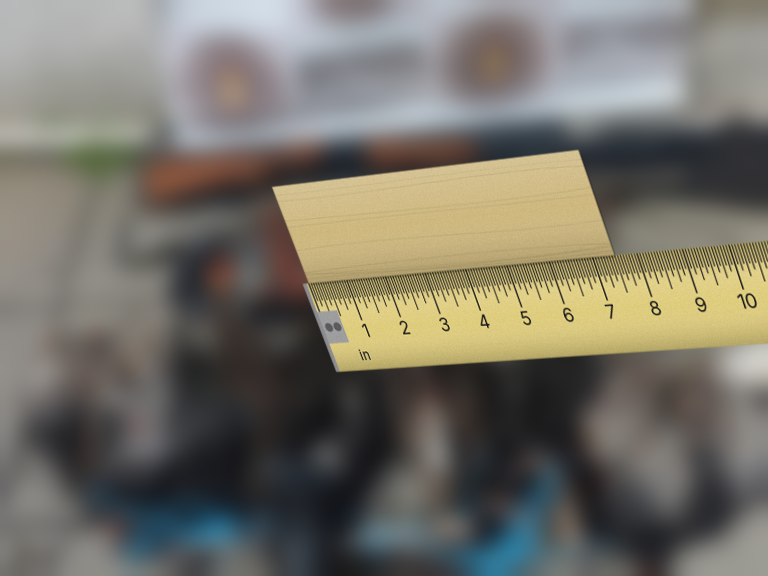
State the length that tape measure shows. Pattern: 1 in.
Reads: 7.5 in
